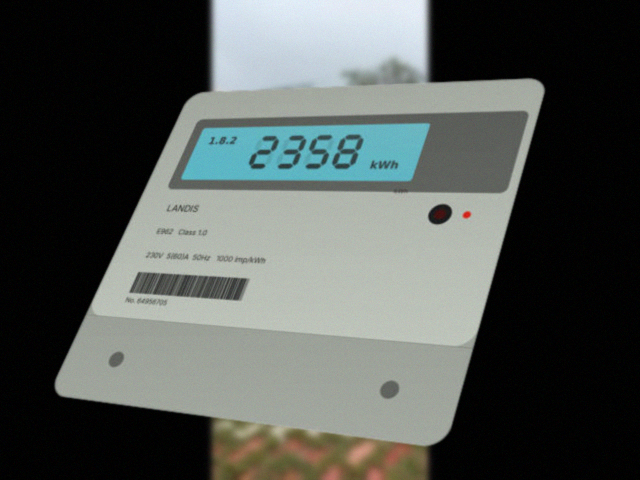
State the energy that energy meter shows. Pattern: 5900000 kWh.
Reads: 2358 kWh
